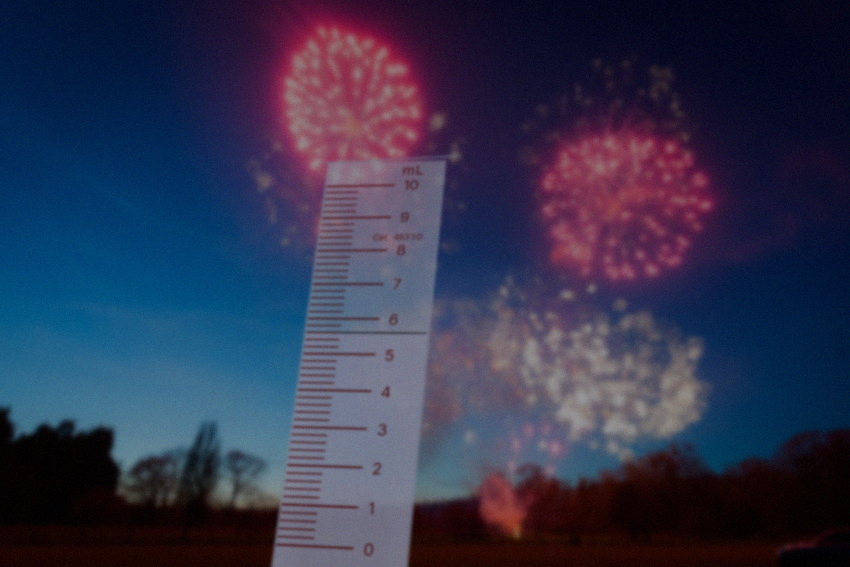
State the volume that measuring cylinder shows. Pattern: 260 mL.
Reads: 5.6 mL
